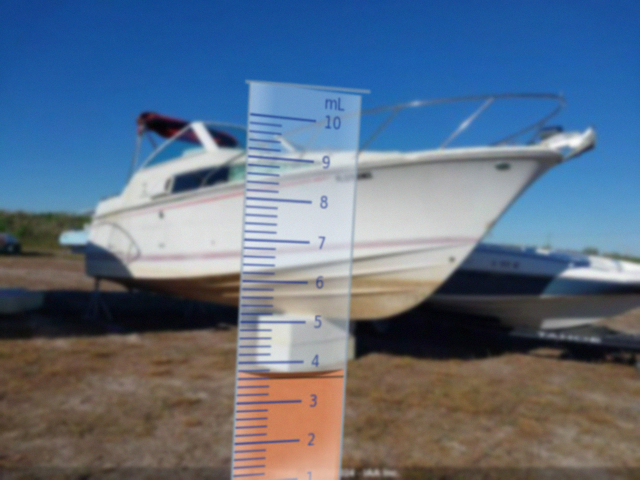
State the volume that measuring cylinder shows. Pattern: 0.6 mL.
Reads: 3.6 mL
